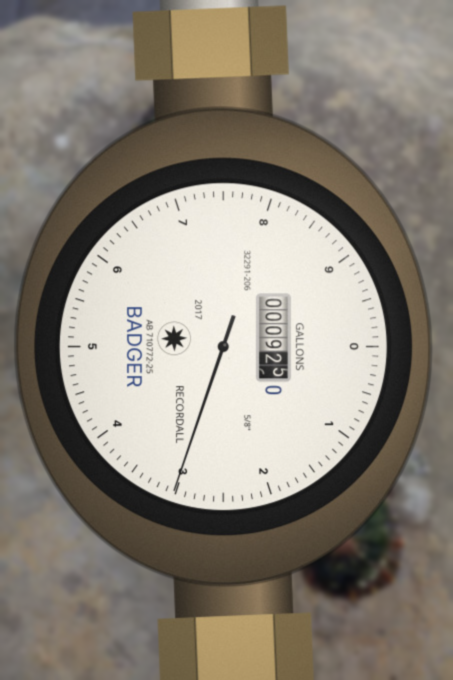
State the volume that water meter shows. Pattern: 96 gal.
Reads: 9253.0 gal
